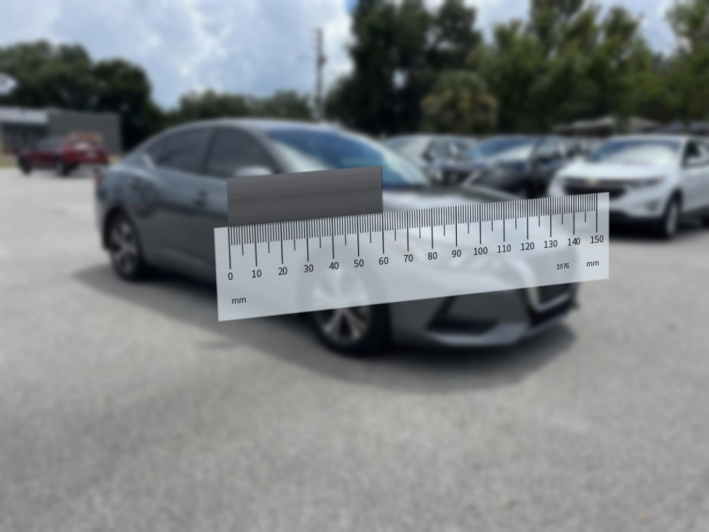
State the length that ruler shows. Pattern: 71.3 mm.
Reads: 60 mm
